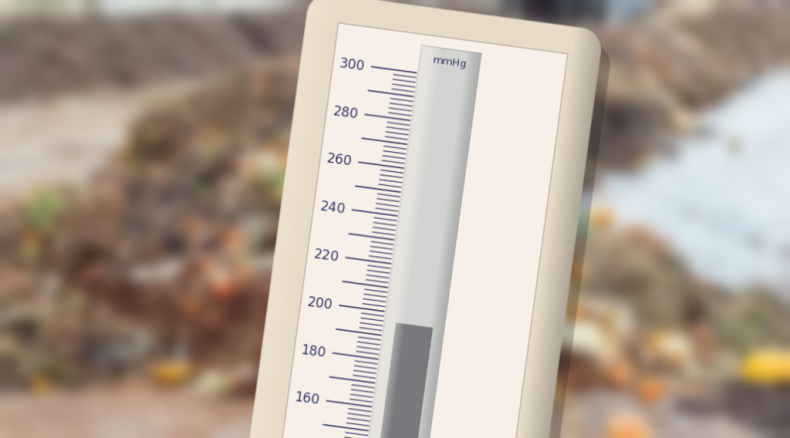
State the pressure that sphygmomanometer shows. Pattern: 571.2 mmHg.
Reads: 196 mmHg
